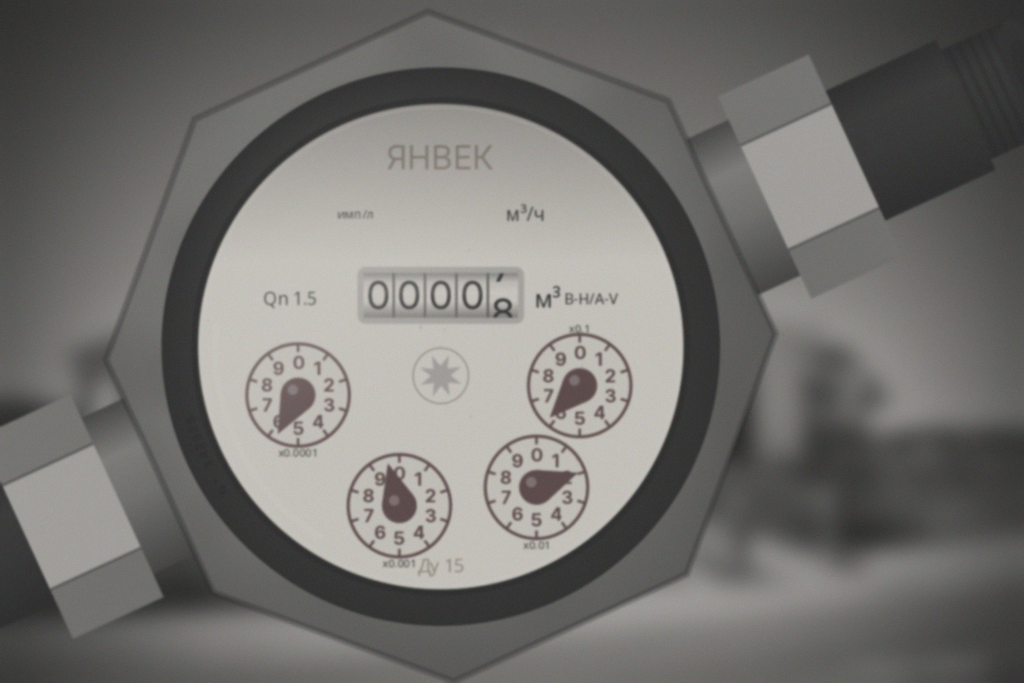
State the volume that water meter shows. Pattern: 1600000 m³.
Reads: 7.6195 m³
